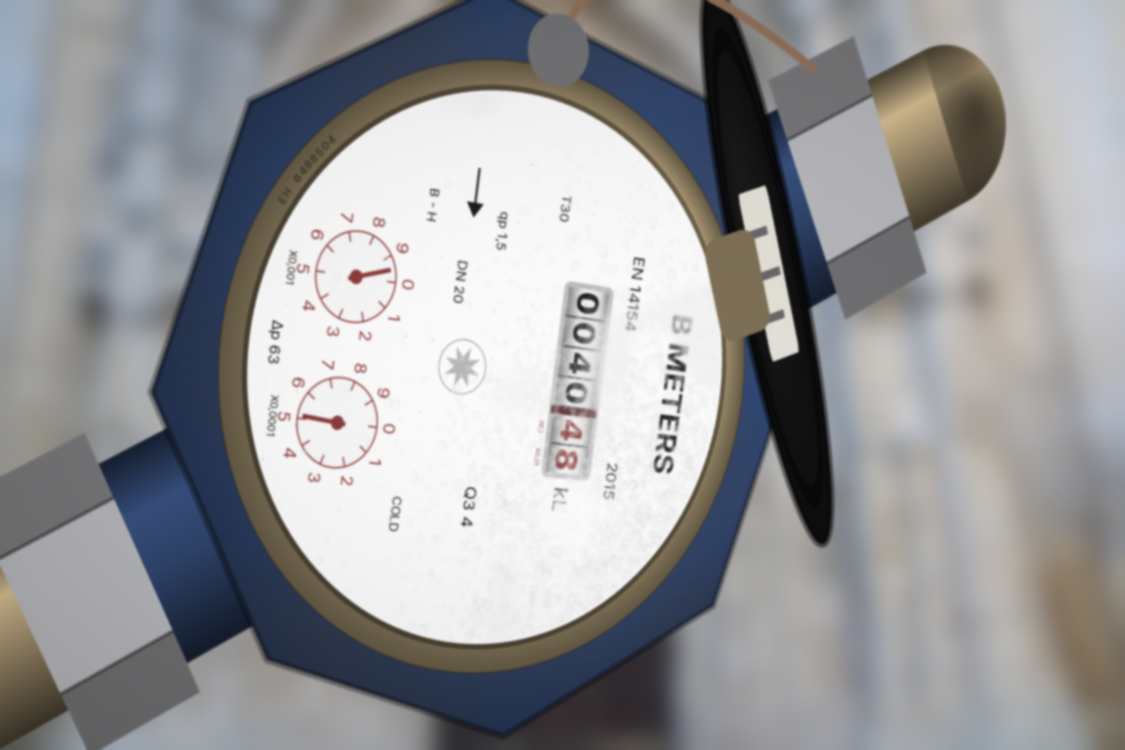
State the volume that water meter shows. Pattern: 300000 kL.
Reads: 40.4795 kL
